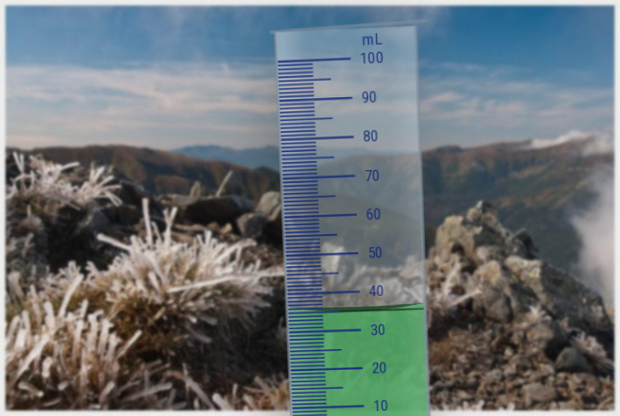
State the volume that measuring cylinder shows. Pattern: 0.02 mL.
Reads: 35 mL
